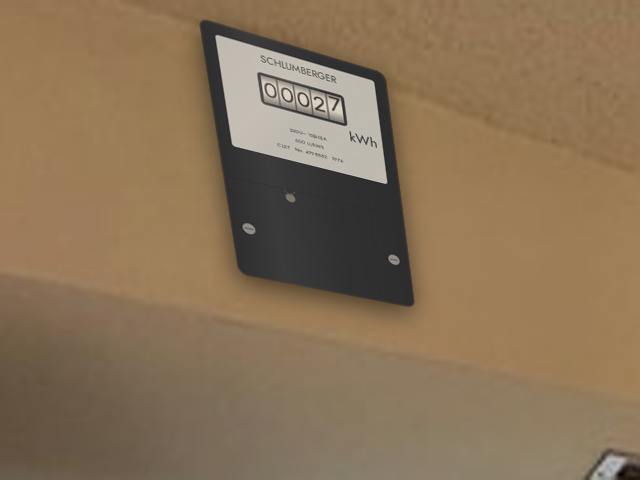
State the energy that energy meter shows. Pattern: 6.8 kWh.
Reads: 27 kWh
